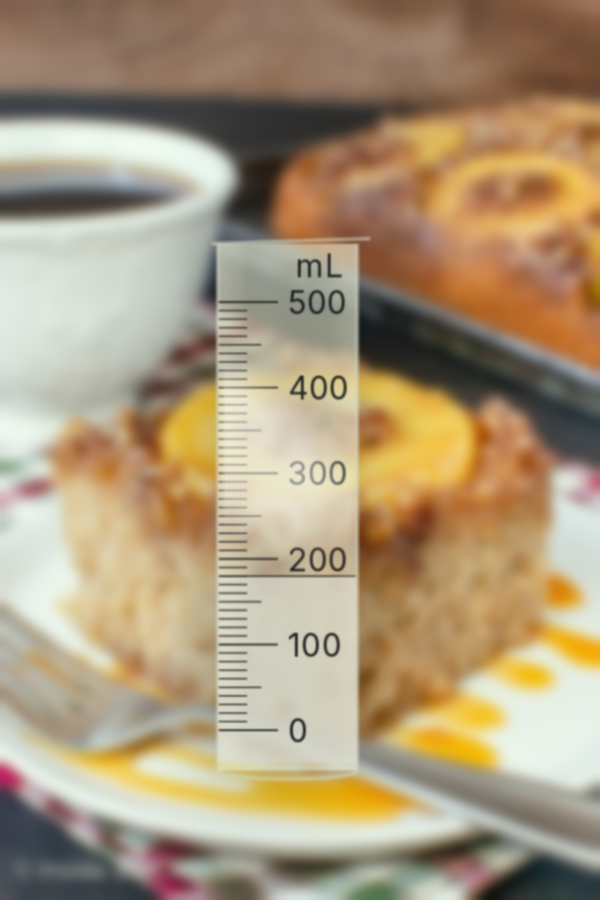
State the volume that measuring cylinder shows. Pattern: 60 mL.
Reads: 180 mL
